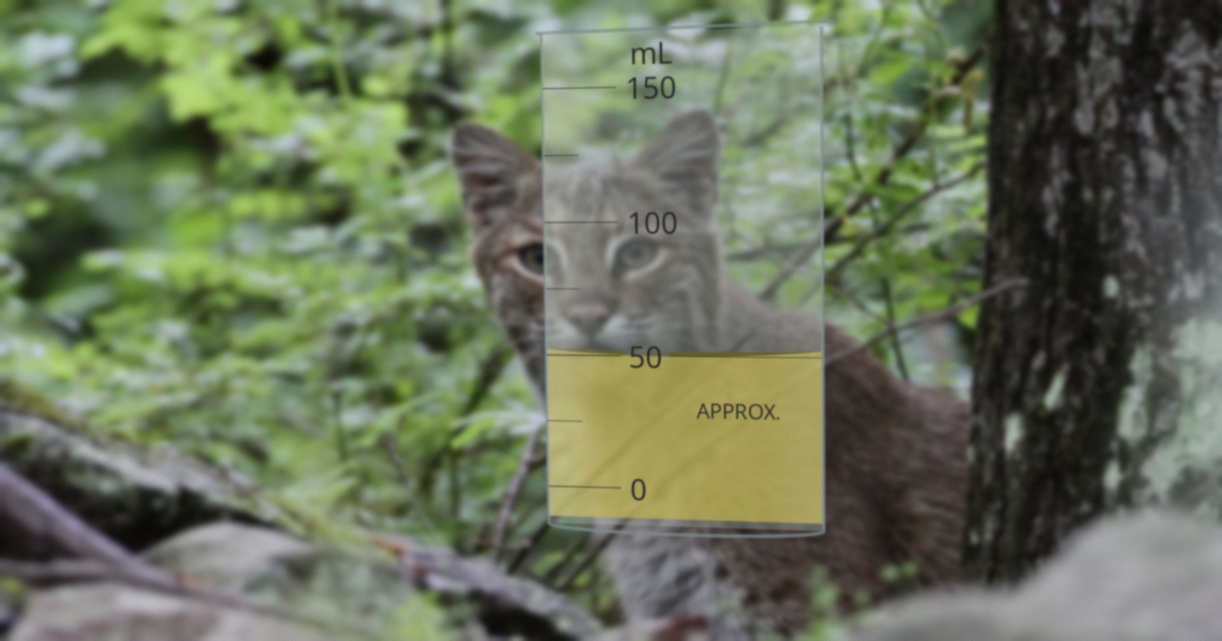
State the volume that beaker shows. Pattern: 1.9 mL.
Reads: 50 mL
